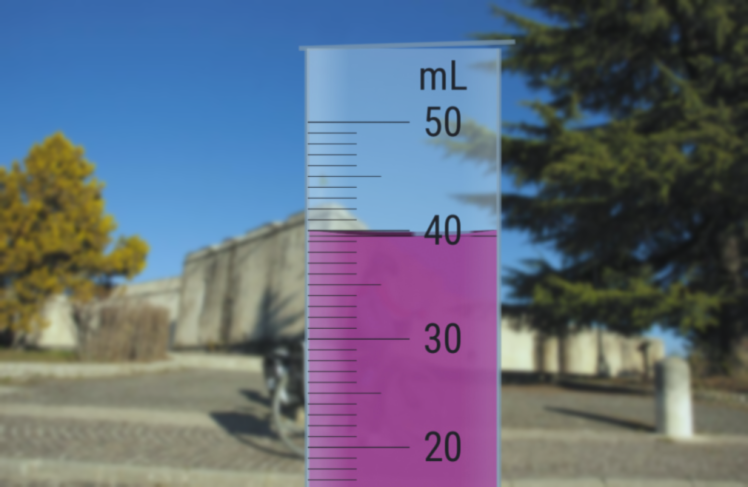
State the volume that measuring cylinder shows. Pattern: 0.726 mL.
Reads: 39.5 mL
